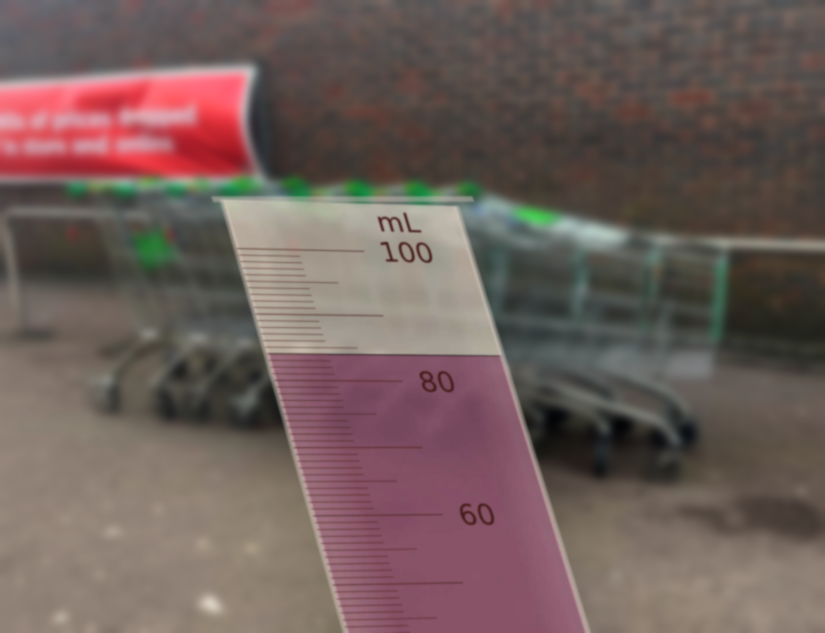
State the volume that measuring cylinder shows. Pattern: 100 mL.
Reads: 84 mL
